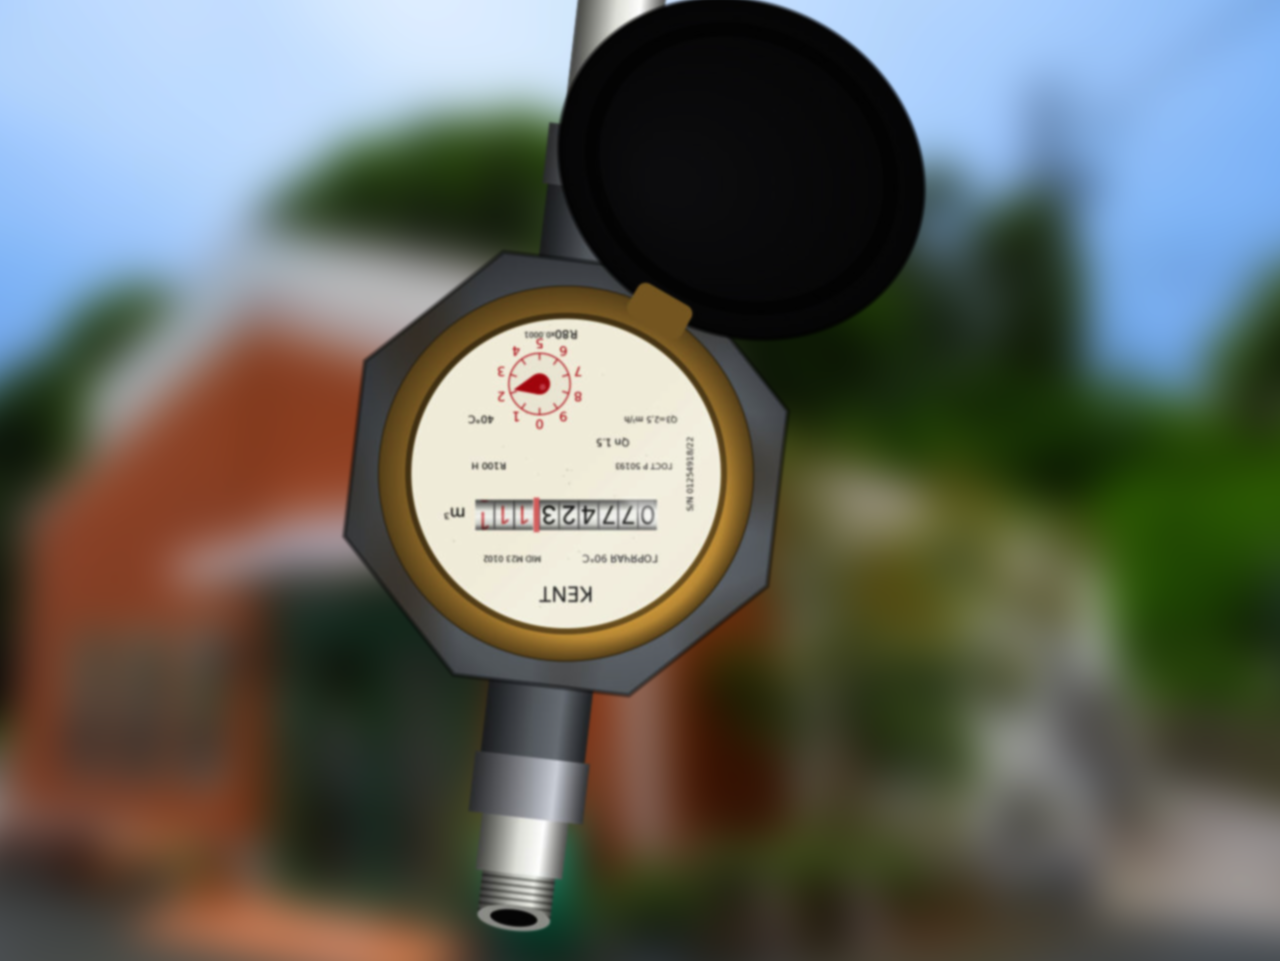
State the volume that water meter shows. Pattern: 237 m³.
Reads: 77423.1112 m³
